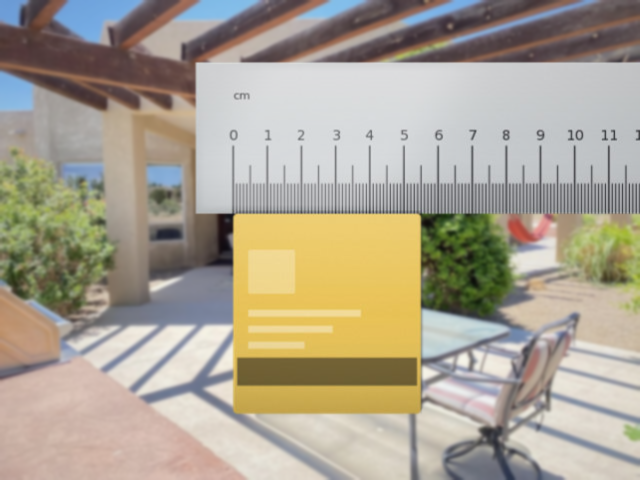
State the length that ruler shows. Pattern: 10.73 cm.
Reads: 5.5 cm
